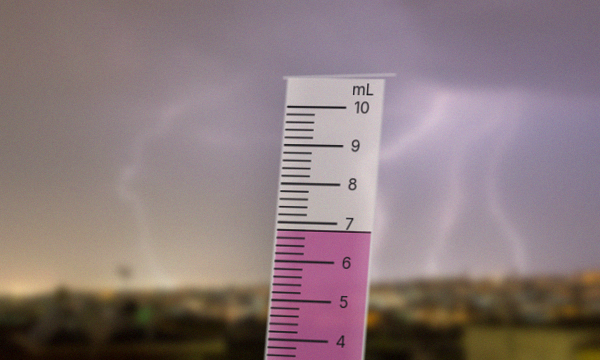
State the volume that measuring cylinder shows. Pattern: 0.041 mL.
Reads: 6.8 mL
